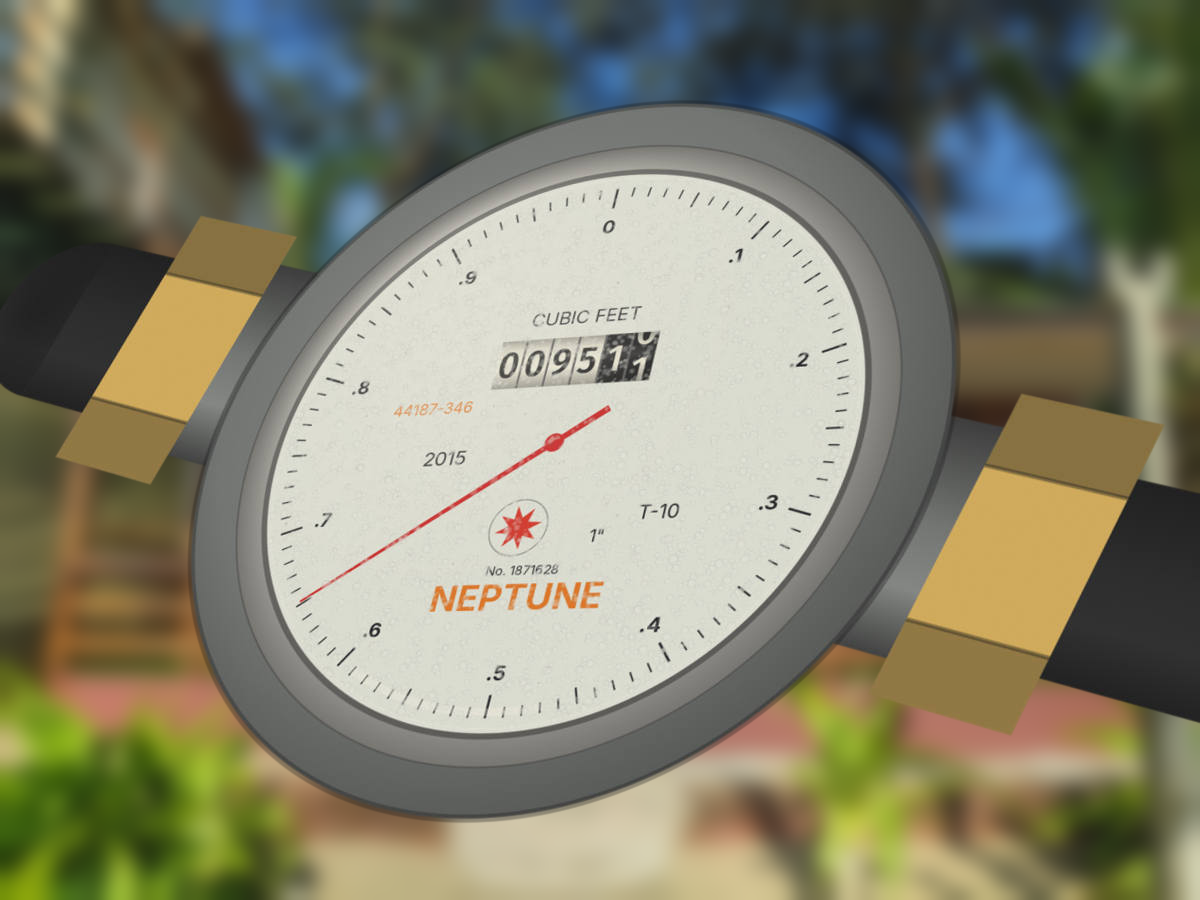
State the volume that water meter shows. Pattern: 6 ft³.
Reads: 9510.65 ft³
